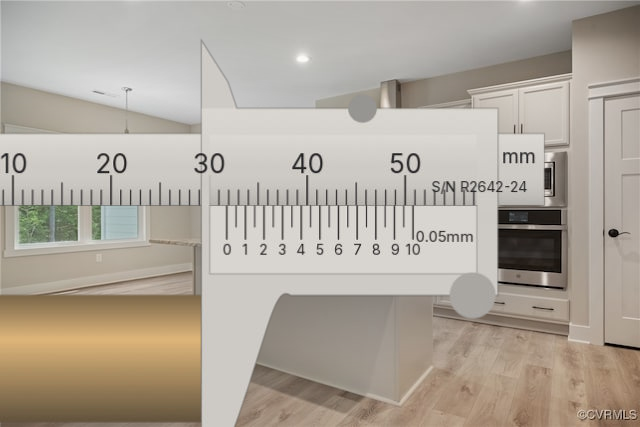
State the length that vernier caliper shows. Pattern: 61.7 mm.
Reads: 31.8 mm
